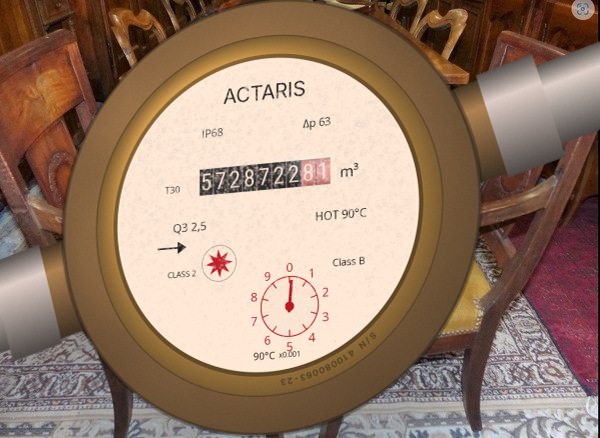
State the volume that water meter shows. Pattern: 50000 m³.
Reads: 5728722.810 m³
